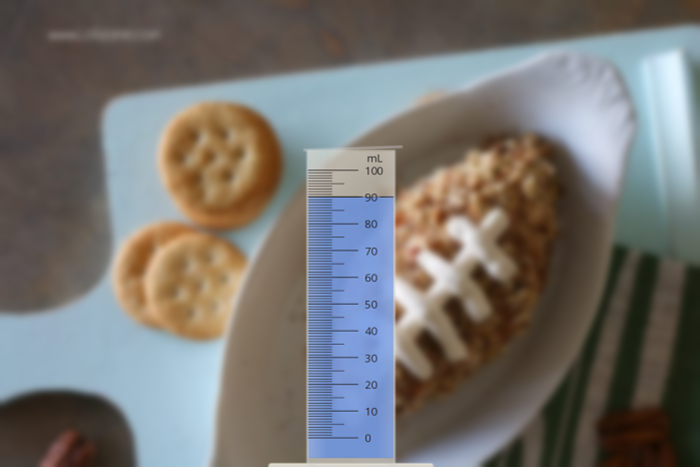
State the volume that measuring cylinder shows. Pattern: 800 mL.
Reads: 90 mL
